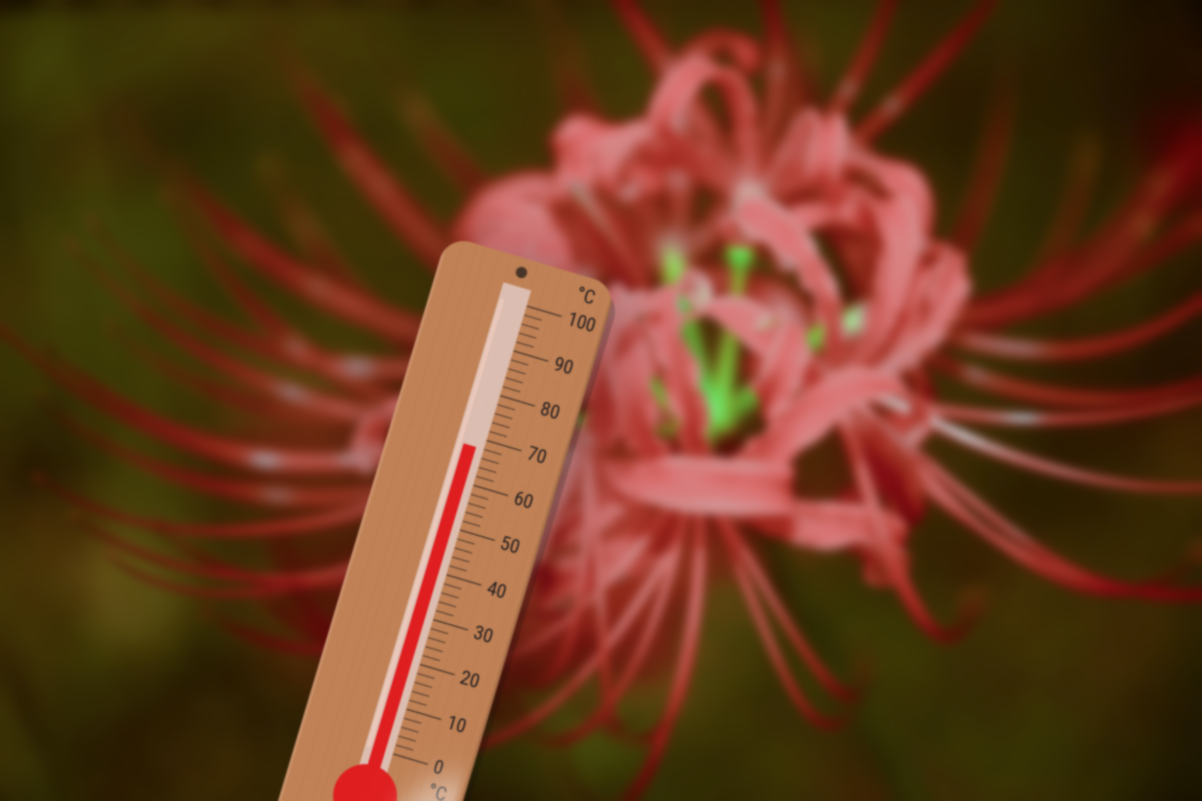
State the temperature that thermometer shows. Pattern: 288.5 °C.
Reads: 68 °C
